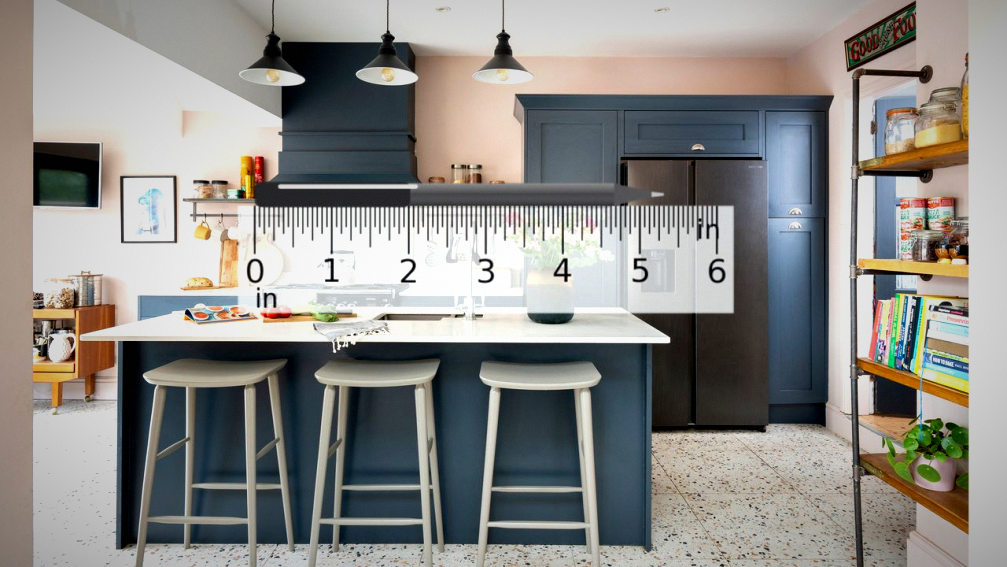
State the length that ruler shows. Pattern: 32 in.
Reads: 5.3125 in
